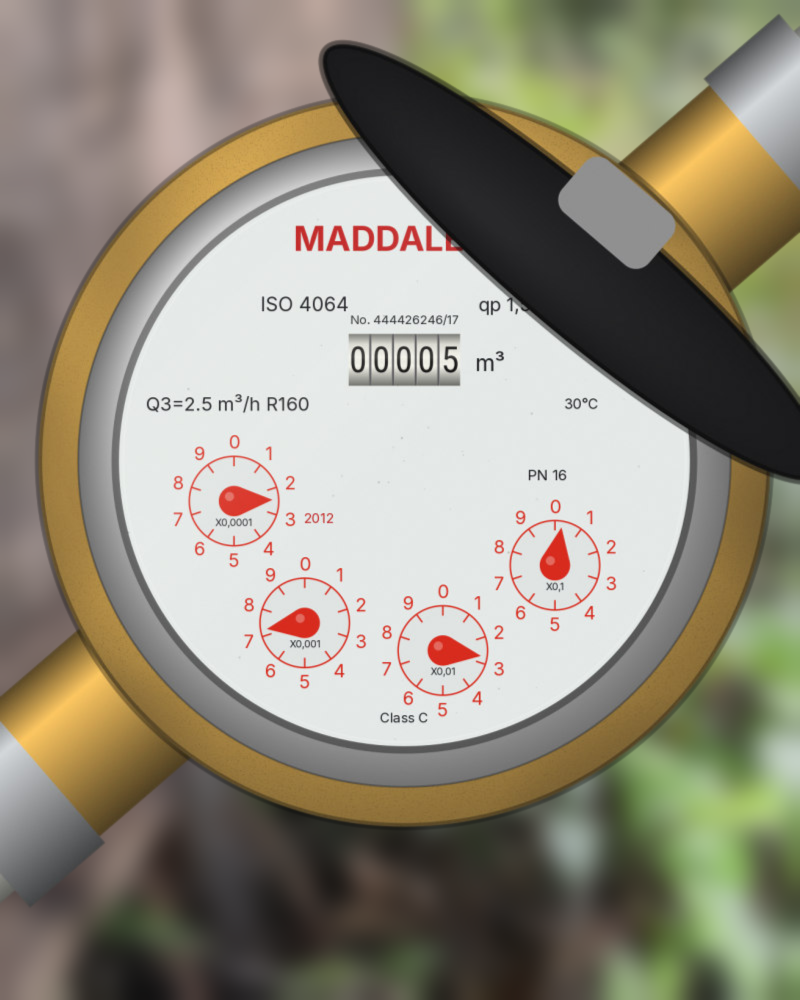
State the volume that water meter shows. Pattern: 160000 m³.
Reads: 5.0272 m³
